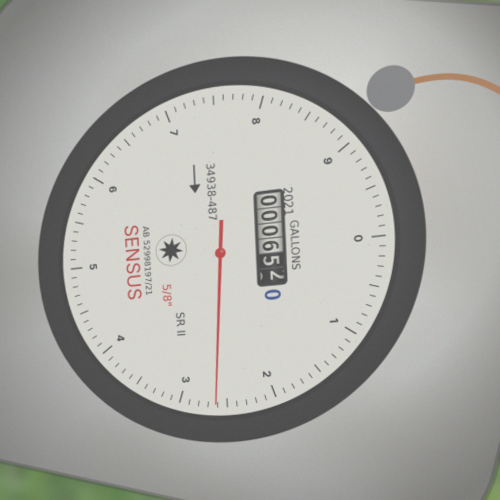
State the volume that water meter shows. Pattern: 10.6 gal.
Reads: 6522.6 gal
